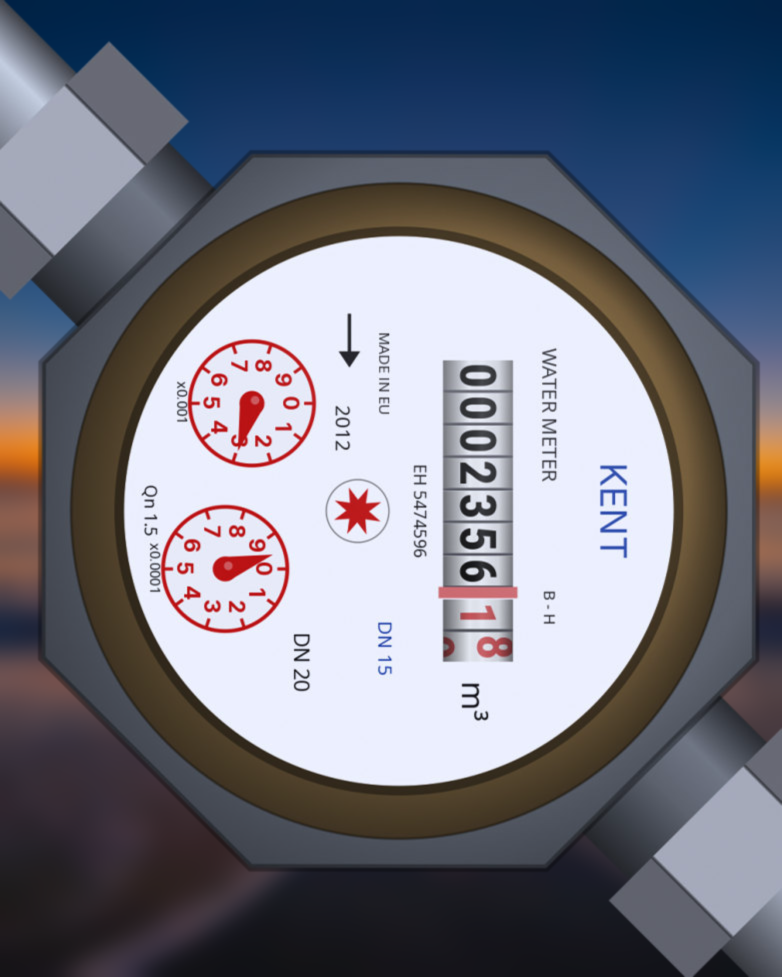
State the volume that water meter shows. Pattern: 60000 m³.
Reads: 2356.1829 m³
